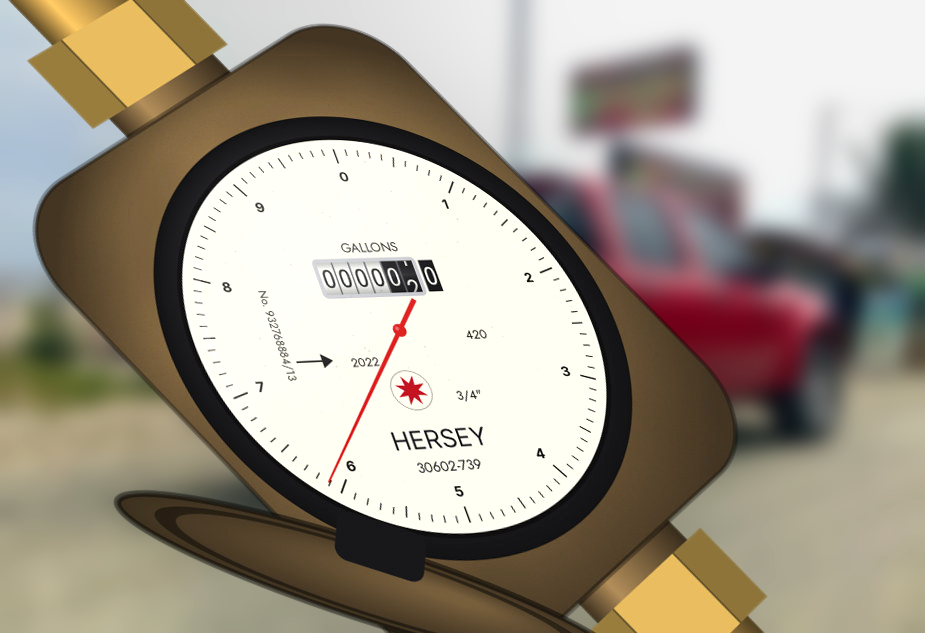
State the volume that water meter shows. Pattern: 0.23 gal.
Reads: 16.1 gal
